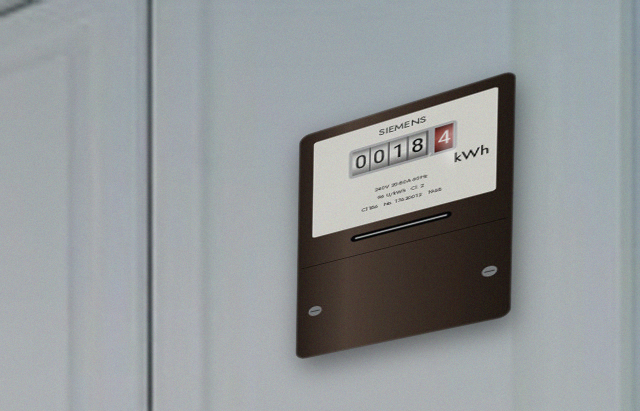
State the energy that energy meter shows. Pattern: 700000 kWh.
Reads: 18.4 kWh
